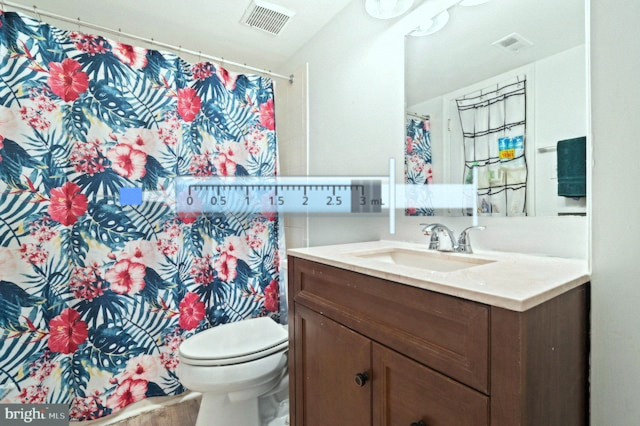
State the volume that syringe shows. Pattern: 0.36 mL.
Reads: 2.8 mL
